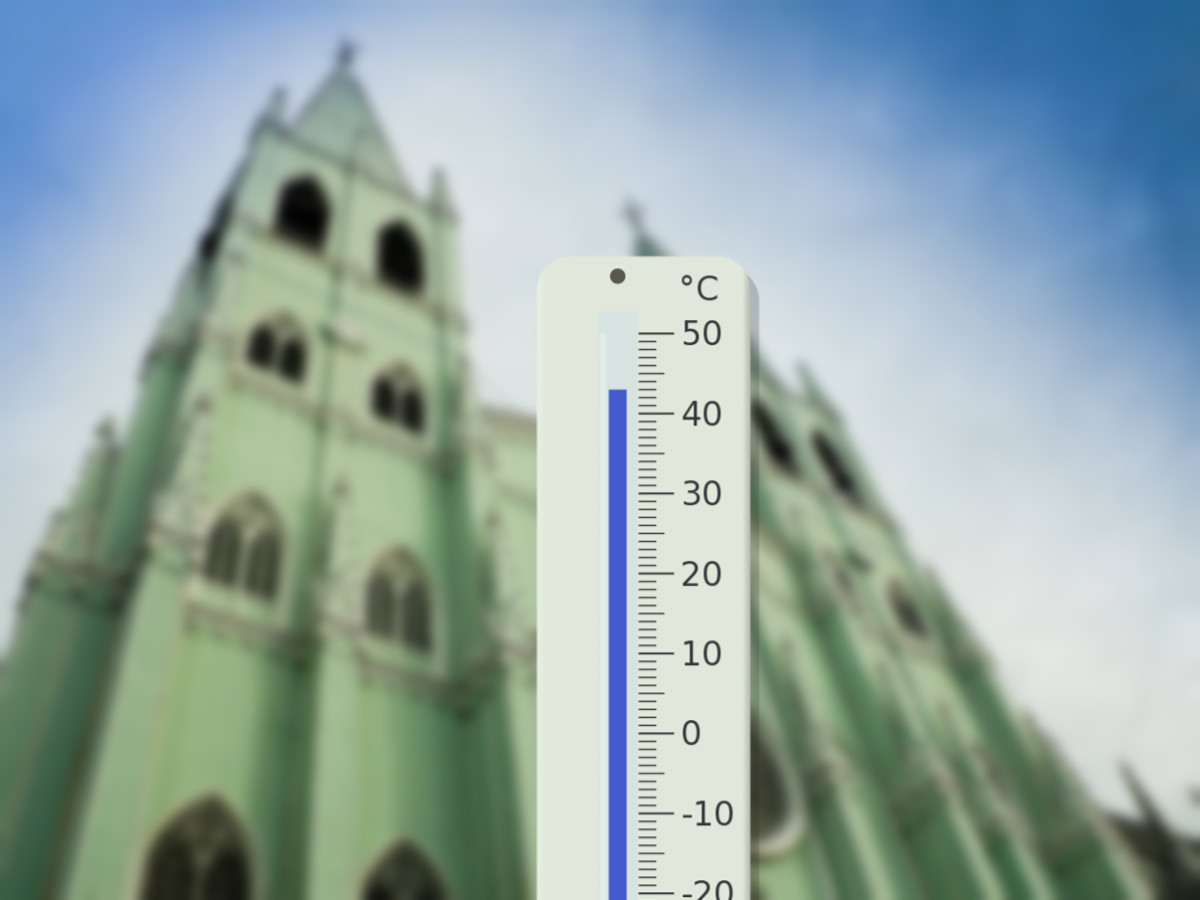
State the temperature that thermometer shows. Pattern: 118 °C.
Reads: 43 °C
